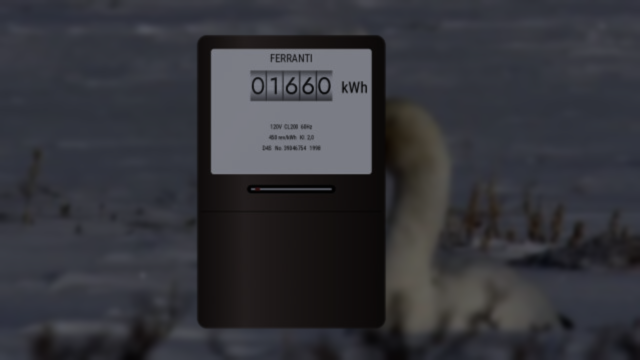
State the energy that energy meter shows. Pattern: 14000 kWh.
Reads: 1660 kWh
